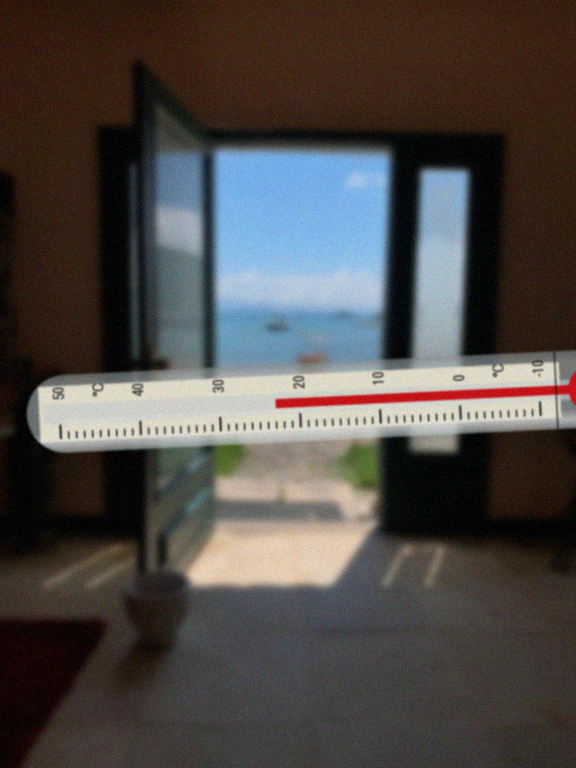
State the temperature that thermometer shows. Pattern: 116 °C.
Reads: 23 °C
